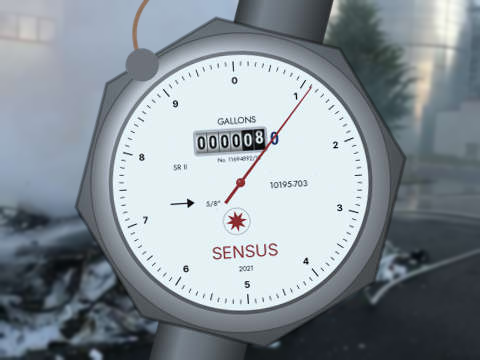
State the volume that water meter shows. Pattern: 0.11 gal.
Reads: 81.1 gal
